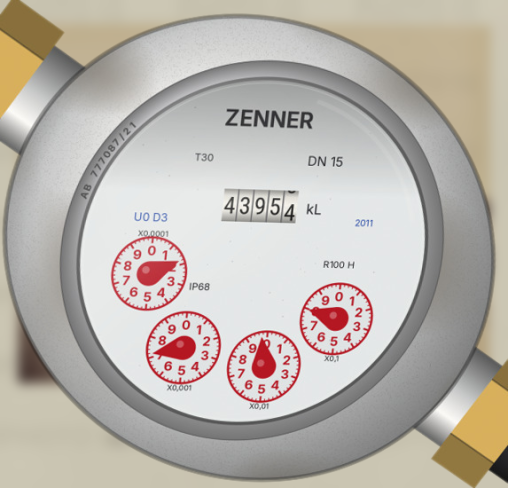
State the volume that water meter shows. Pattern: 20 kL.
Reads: 43953.7971 kL
